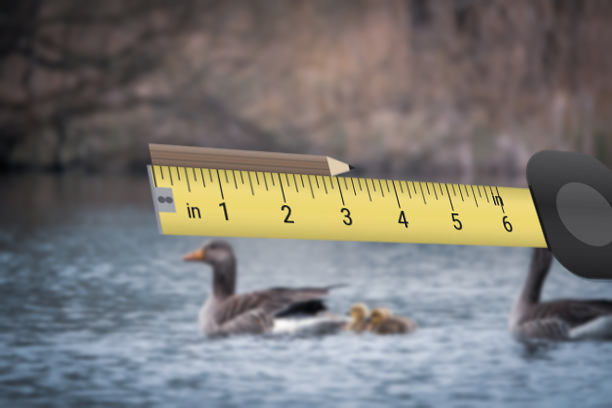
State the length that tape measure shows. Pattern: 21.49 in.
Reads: 3.375 in
